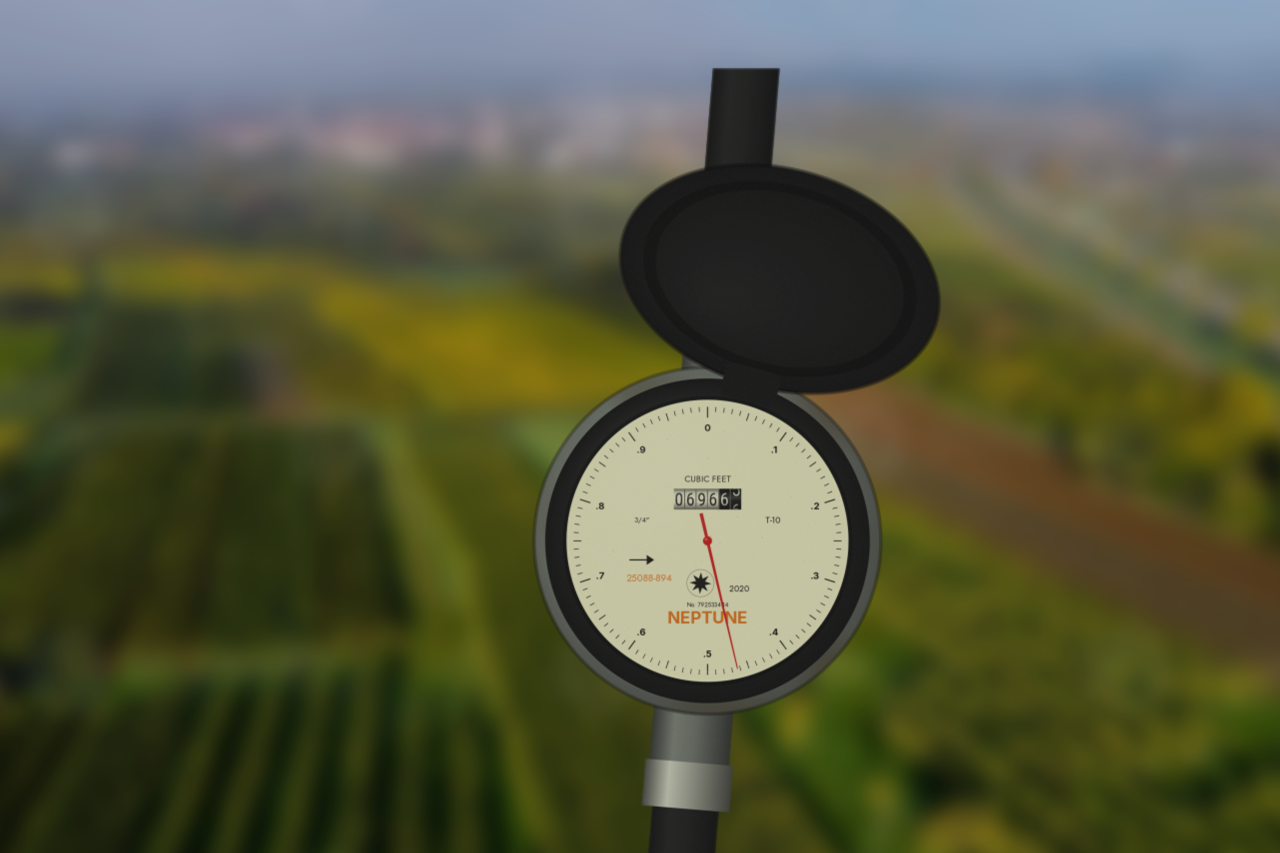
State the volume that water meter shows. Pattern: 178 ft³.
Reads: 69665.46 ft³
